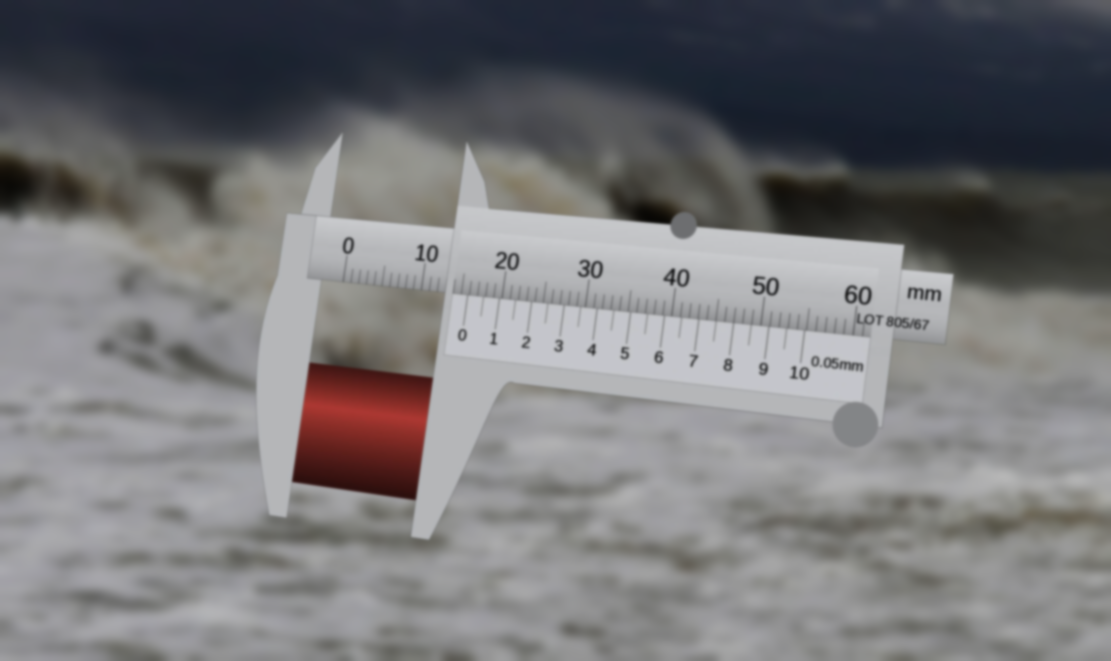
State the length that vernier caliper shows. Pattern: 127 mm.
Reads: 15.8 mm
